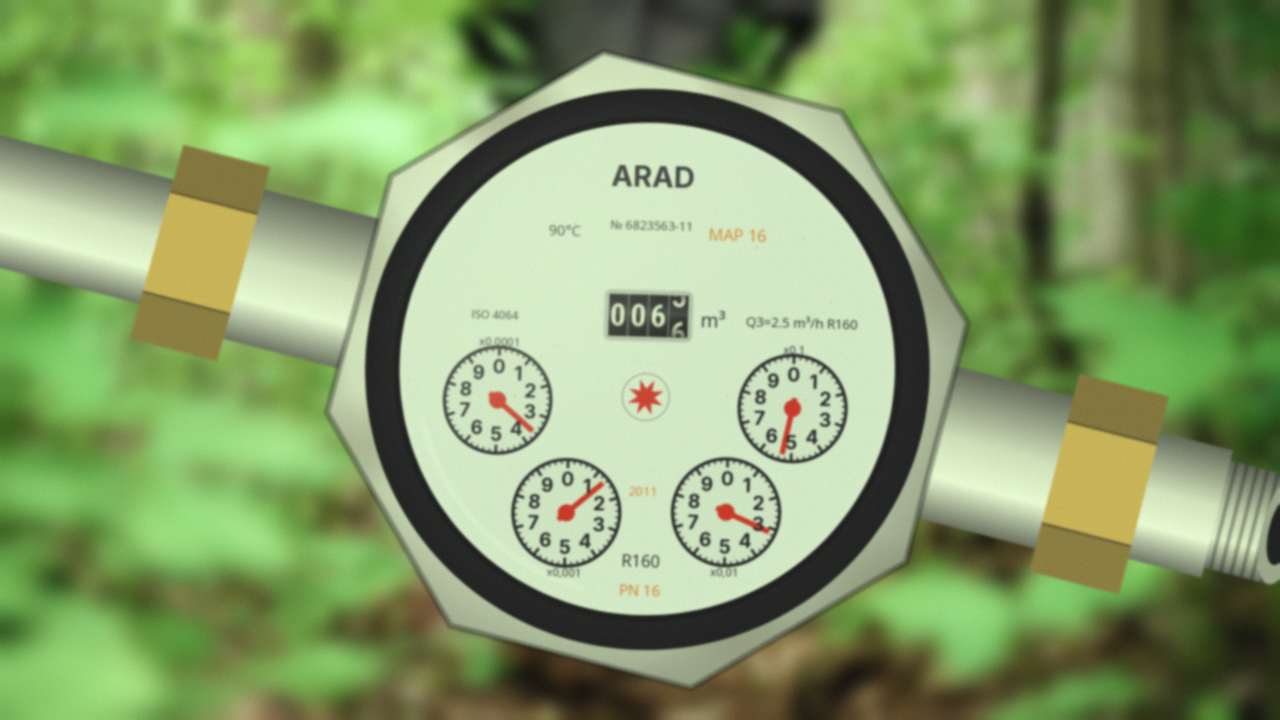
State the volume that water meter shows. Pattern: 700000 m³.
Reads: 65.5313 m³
